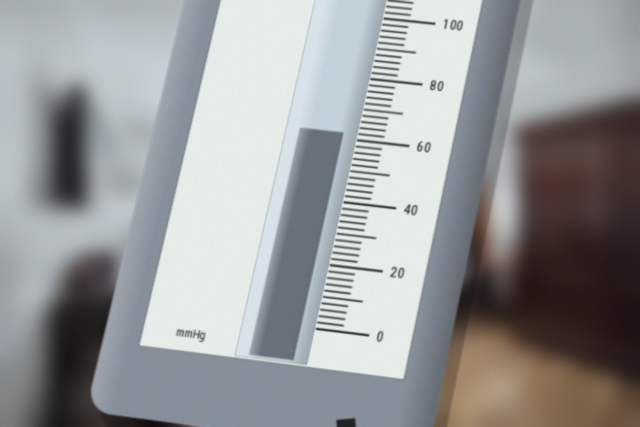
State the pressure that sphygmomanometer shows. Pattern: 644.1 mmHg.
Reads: 62 mmHg
